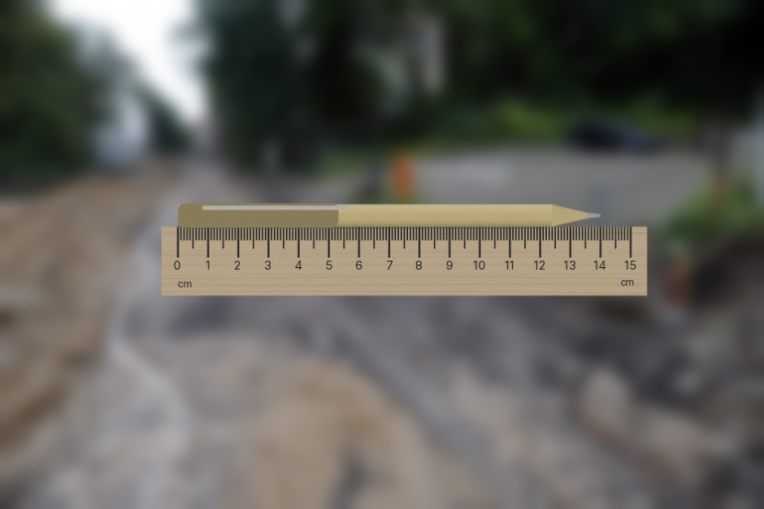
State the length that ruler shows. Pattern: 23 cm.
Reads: 14 cm
